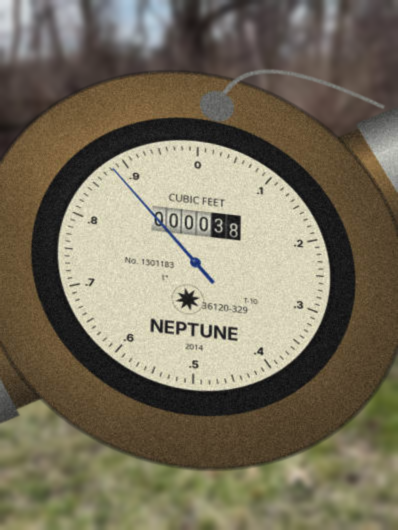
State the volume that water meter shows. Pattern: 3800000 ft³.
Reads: 37.88 ft³
